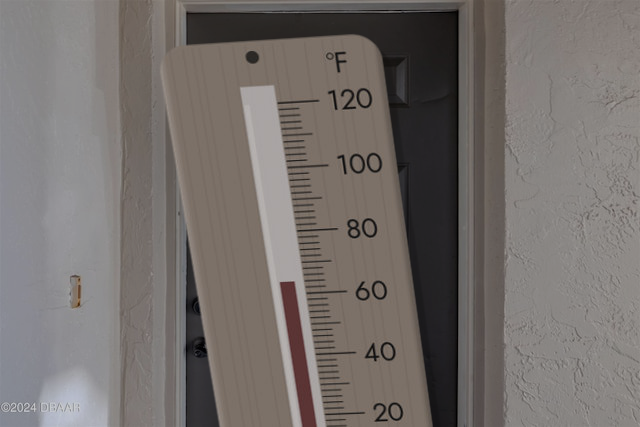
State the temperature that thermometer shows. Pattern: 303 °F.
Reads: 64 °F
